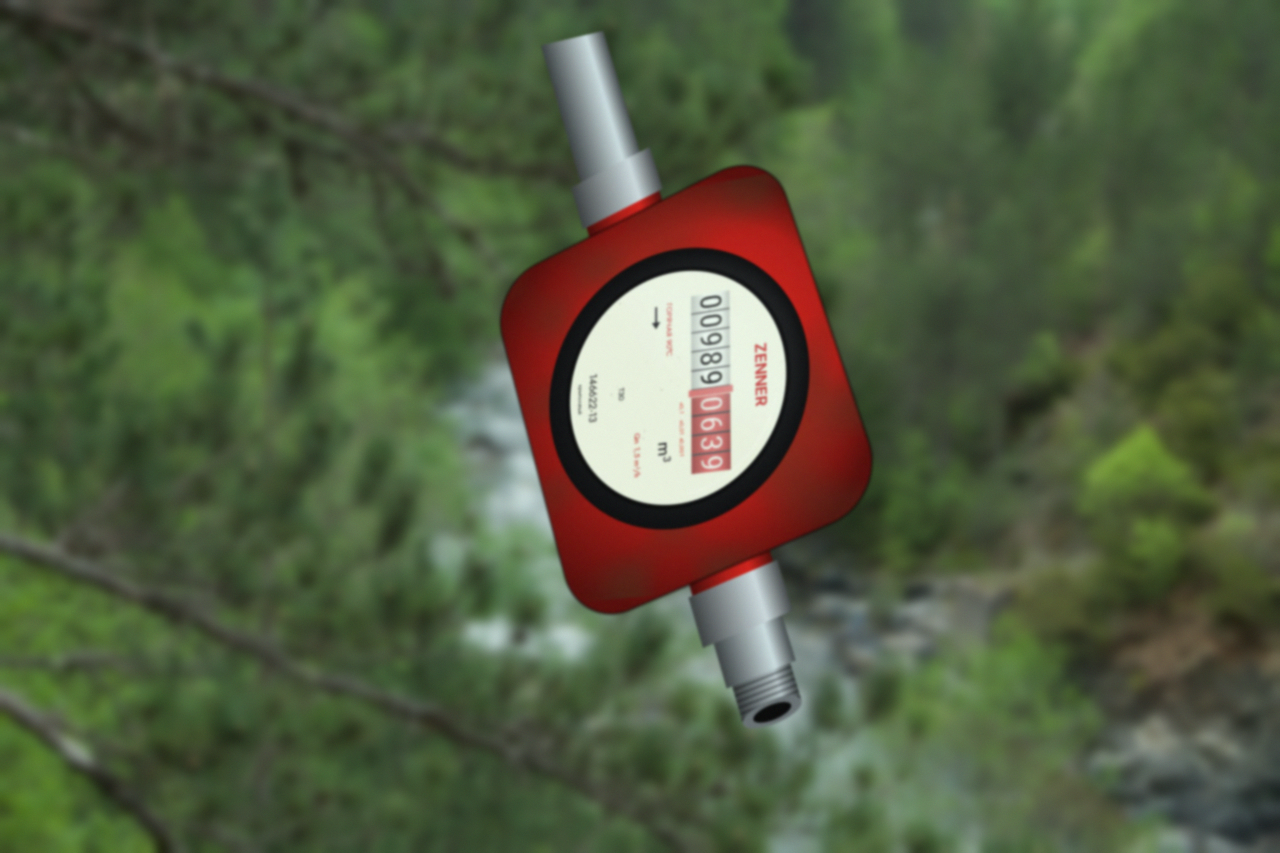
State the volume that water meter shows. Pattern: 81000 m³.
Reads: 989.0639 m³
